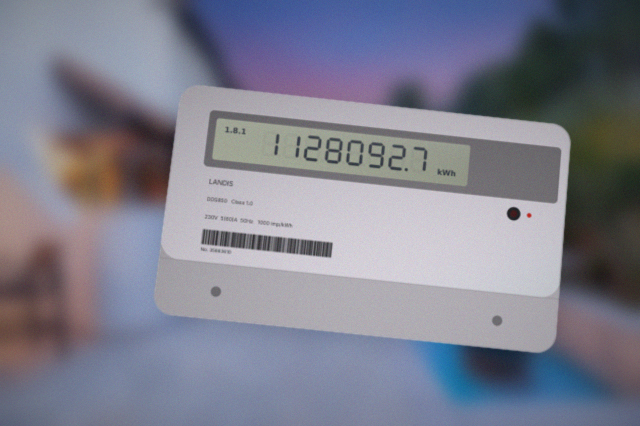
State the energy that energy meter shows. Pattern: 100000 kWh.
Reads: 1128092.7 kWh
